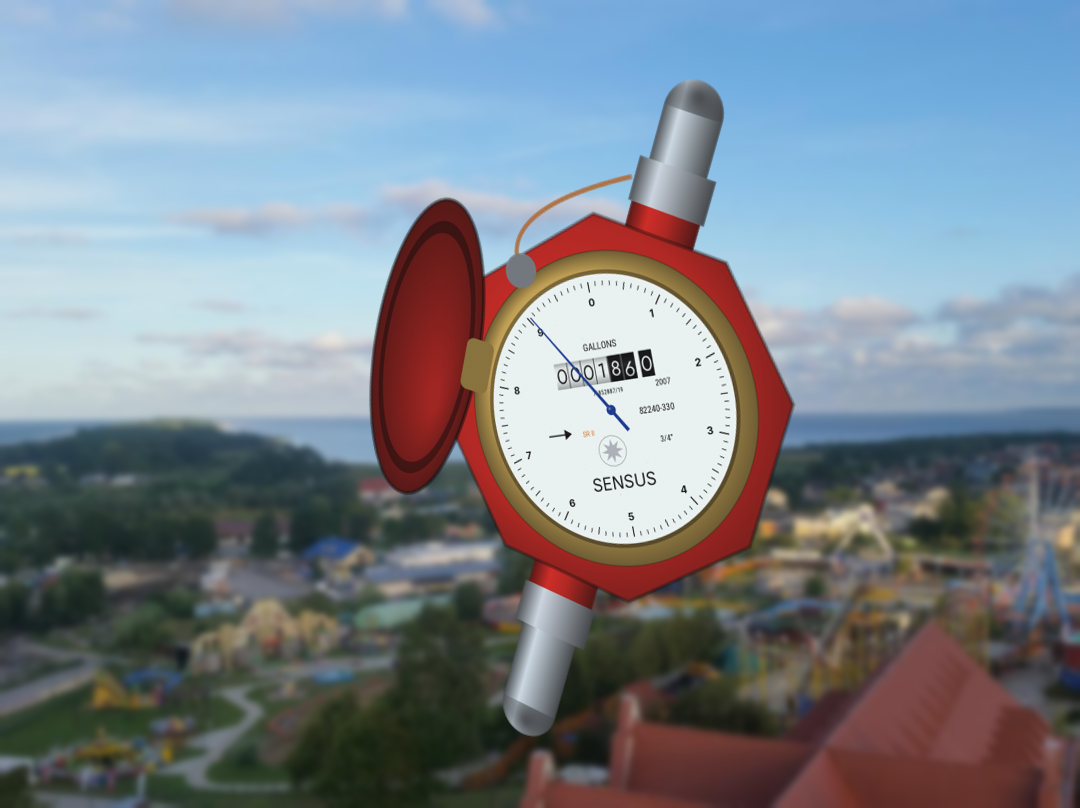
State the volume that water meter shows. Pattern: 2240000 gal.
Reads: 1859.0 gal
